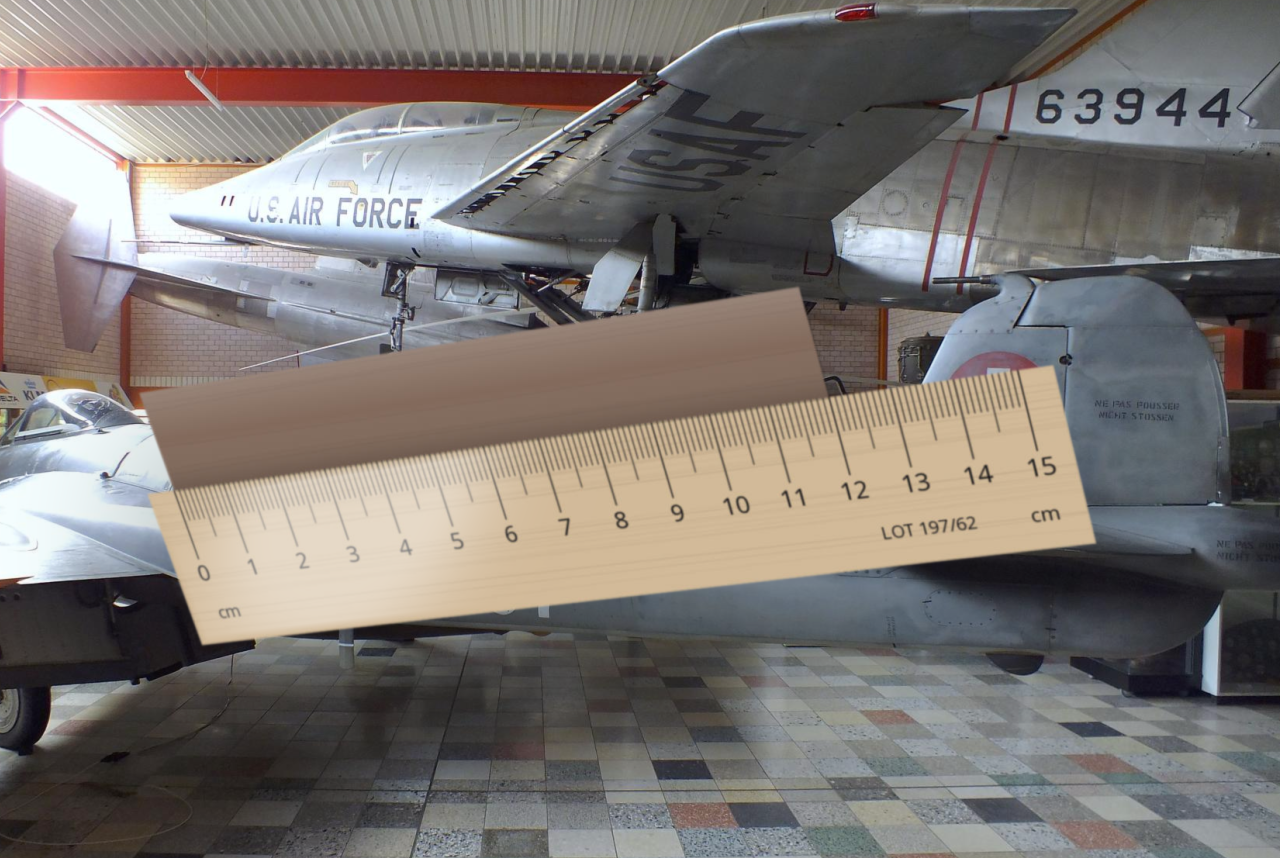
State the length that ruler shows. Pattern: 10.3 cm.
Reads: 12 cm
